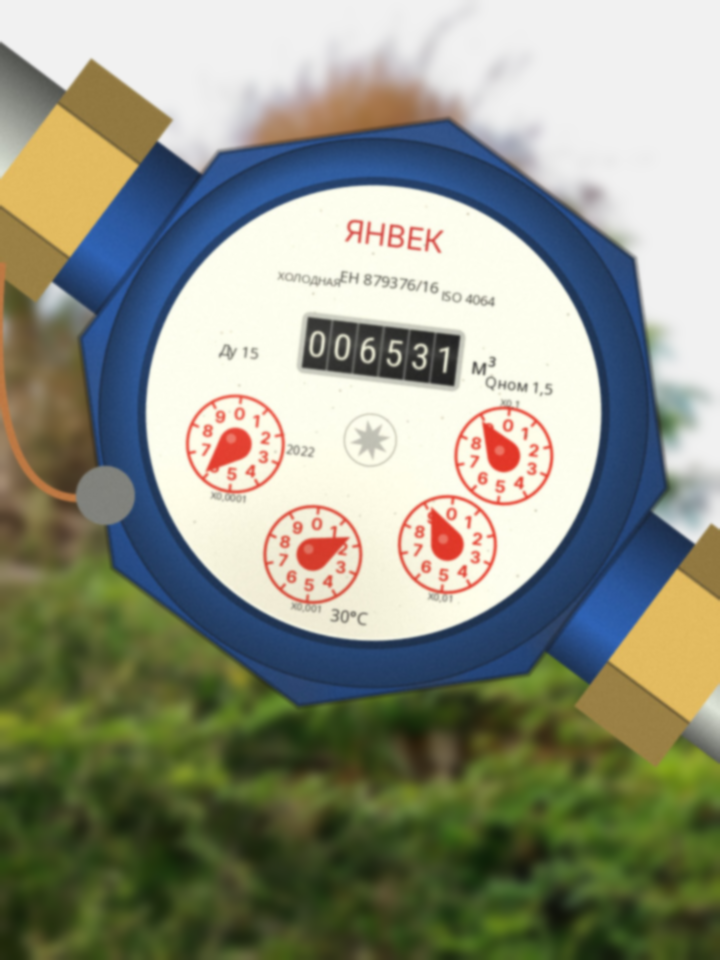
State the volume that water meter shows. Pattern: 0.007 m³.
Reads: 6531.8916 m³
